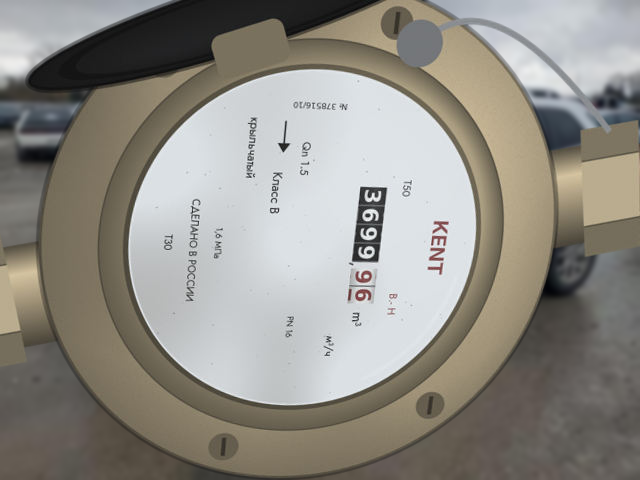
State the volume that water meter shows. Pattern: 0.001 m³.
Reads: 3699.96 m³
